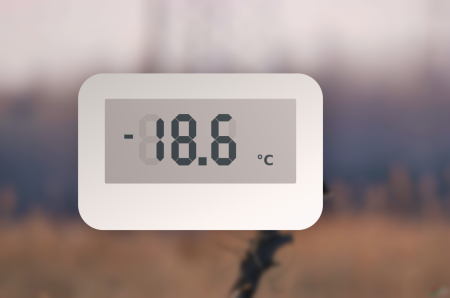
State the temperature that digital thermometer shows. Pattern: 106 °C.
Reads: -18.6 °C
